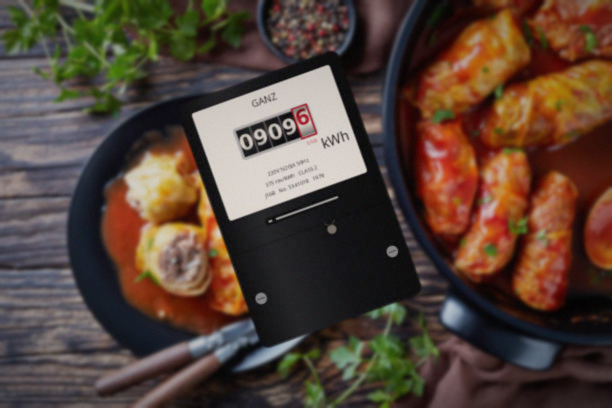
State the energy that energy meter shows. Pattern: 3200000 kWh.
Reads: 909.6 kWh
